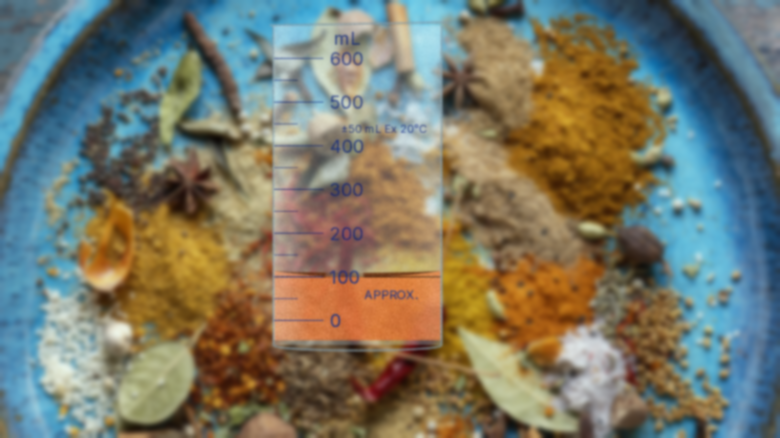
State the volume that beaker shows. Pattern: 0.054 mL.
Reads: 100 mL
